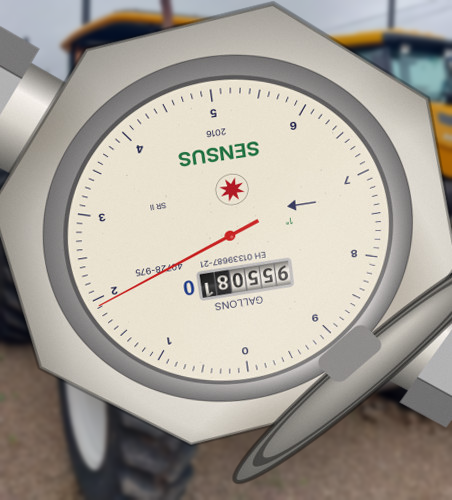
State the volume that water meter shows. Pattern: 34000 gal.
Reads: 9550811.9 gal
